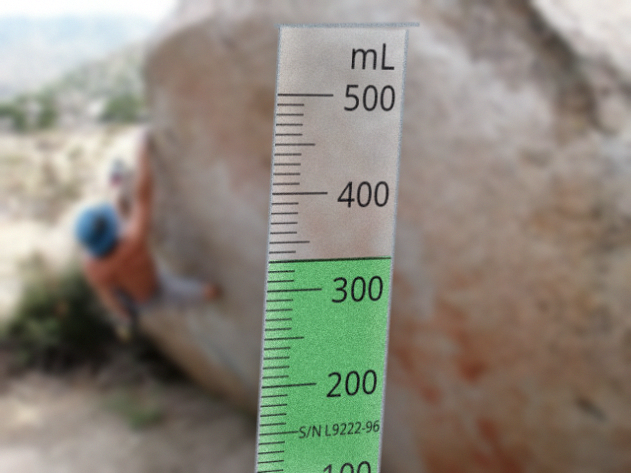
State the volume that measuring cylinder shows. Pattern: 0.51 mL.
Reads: 330 mL
